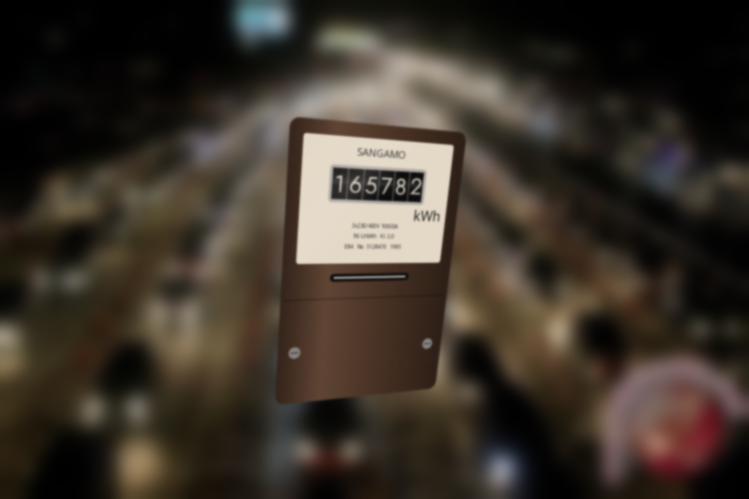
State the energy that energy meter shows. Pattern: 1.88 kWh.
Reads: 165782 kWh
